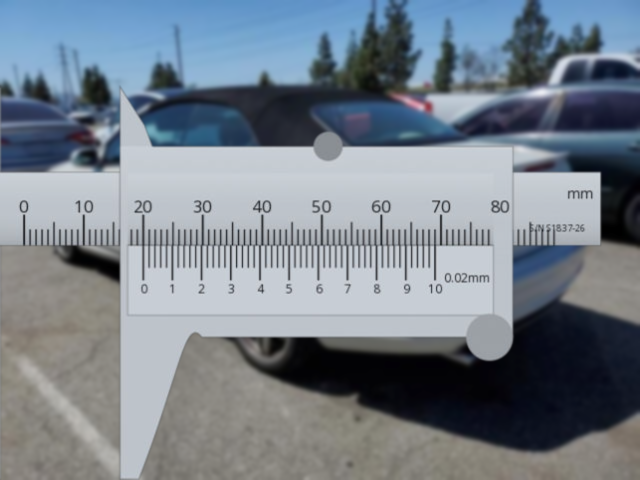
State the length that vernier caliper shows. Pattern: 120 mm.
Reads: 20.0 mm
